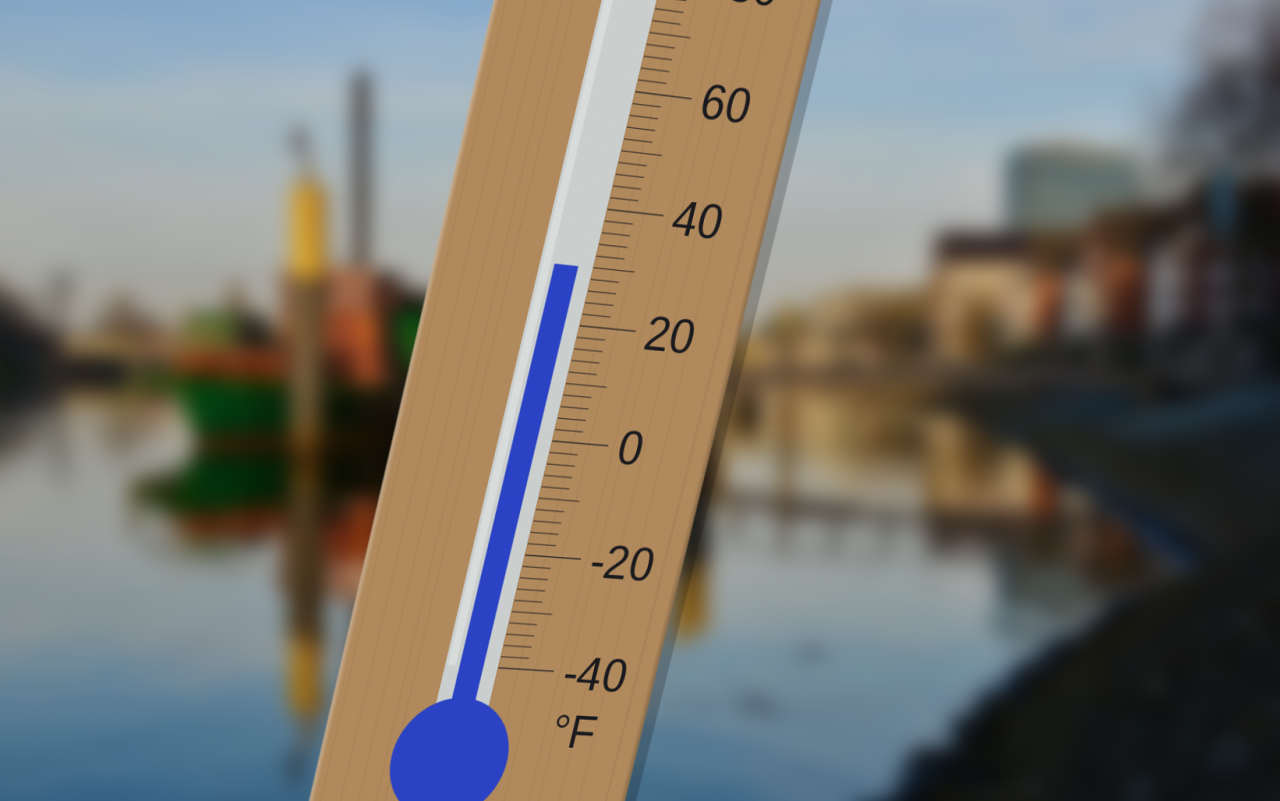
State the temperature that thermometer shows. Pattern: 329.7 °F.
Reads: 30 °F
